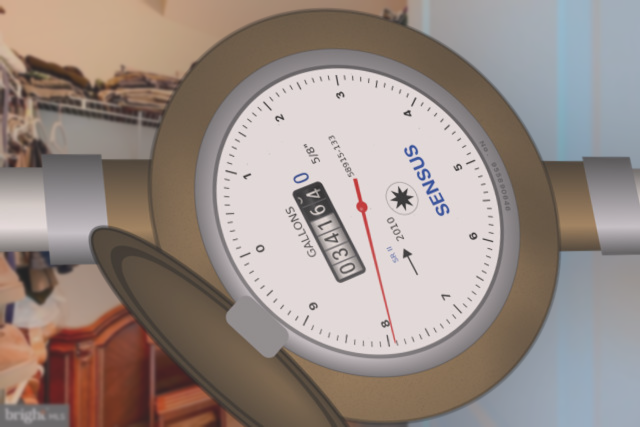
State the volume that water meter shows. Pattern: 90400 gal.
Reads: 341637.9 gal
